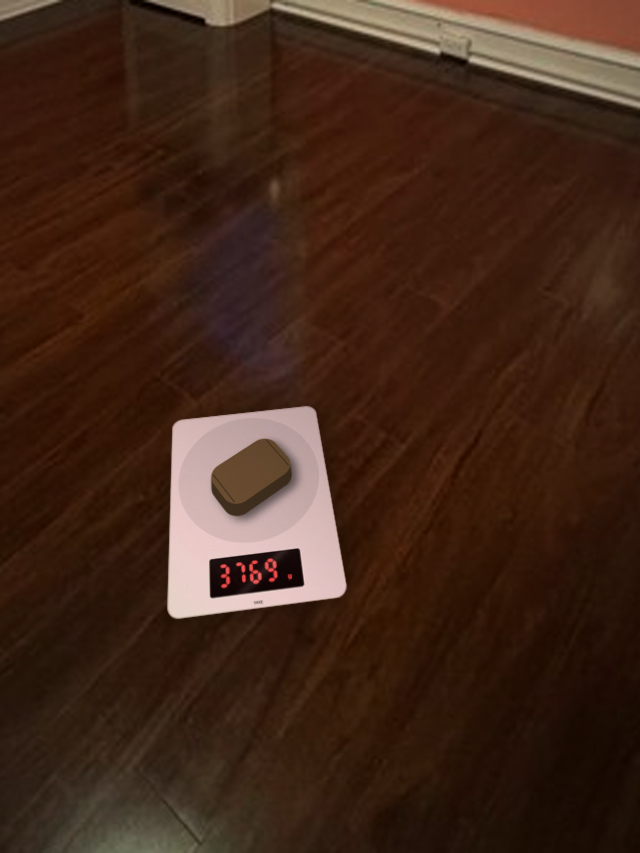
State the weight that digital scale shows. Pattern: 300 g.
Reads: 3769 g
